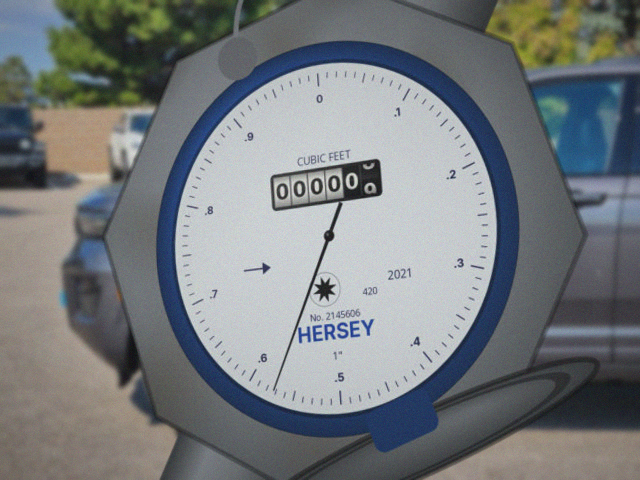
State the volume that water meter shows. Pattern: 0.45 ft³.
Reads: 8.57 ft³
